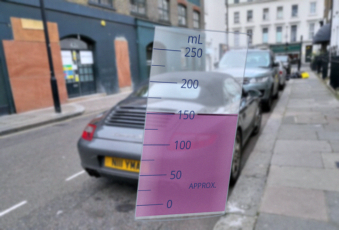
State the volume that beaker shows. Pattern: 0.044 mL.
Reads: 150 mL
